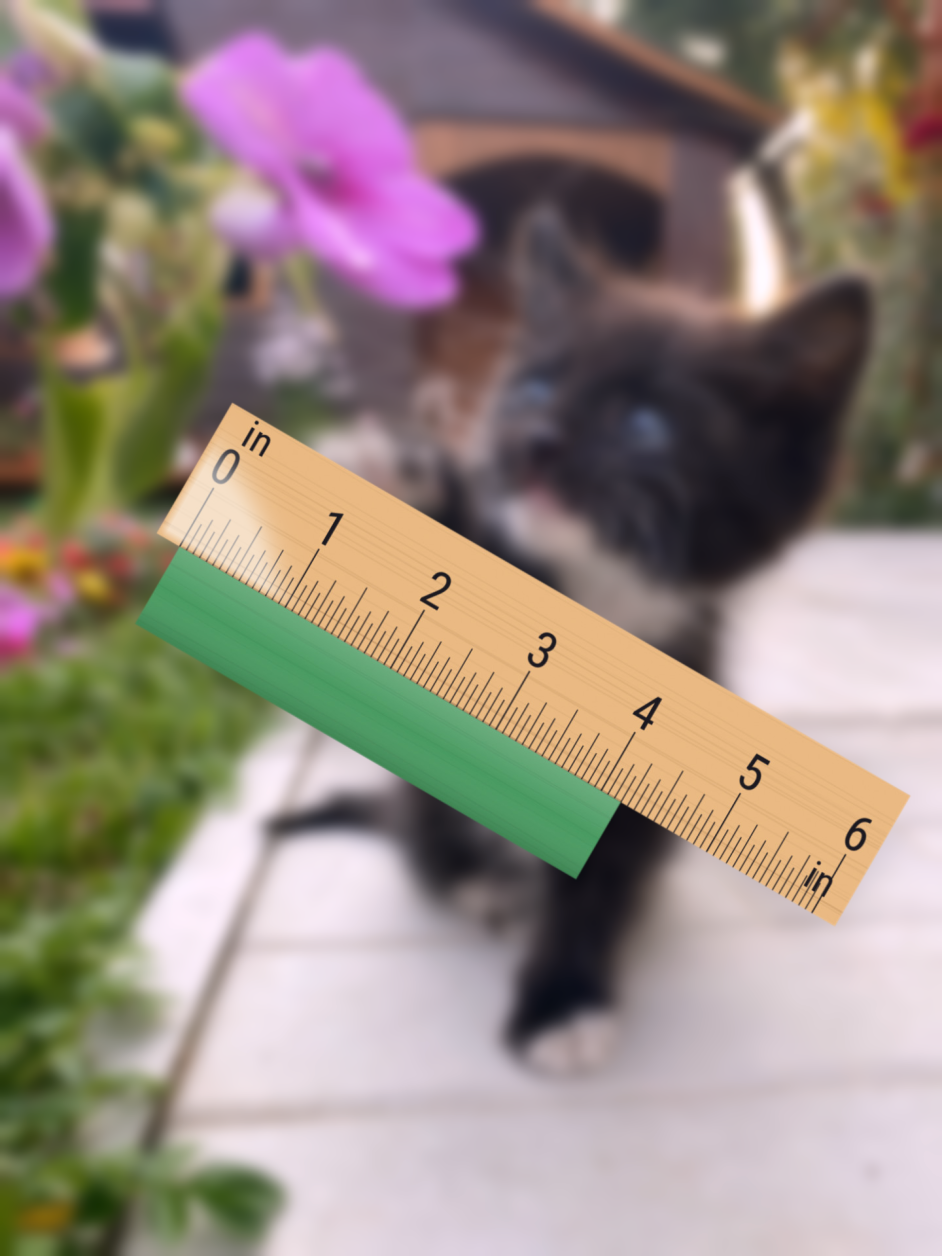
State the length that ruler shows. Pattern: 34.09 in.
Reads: 4.1875 in
